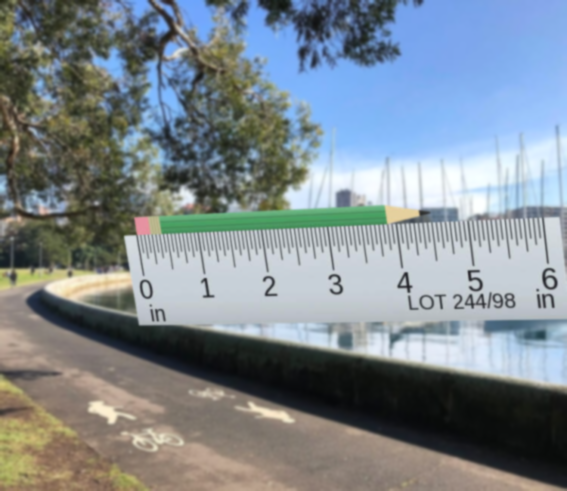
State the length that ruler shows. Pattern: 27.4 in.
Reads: 4.5 in
